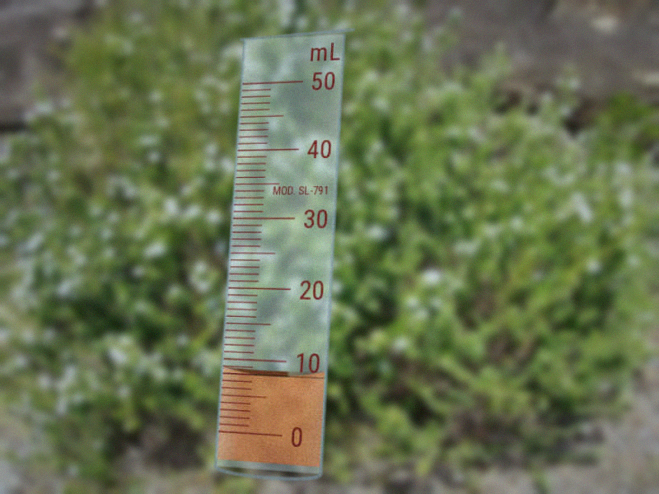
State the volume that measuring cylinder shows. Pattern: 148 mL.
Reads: 8 mL
